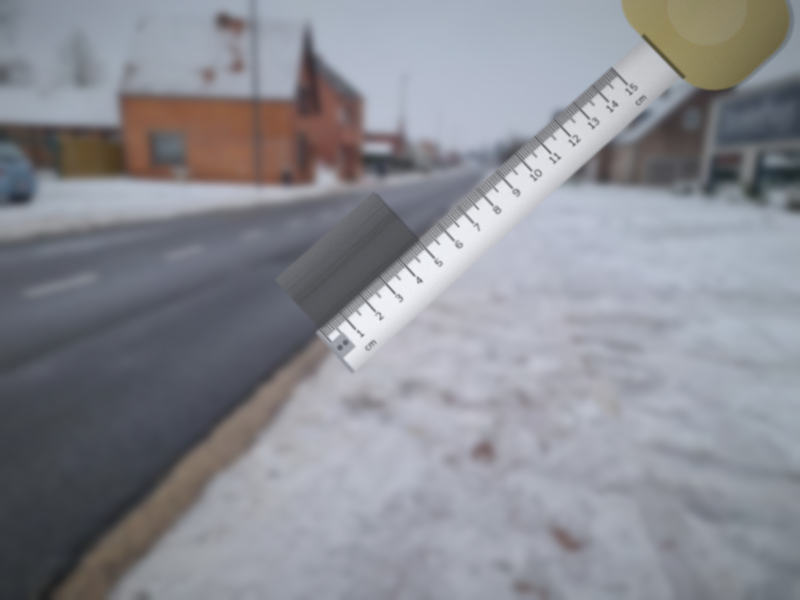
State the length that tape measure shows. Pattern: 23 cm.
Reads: 5 cm
